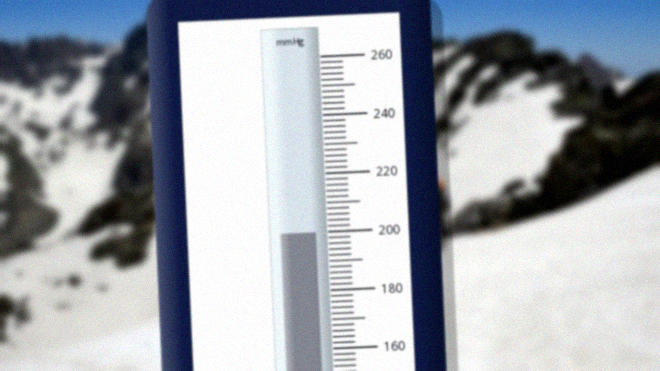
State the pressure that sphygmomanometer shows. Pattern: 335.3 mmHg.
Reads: 200 mmHg
